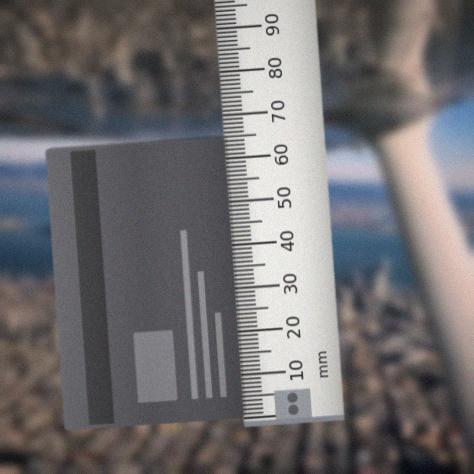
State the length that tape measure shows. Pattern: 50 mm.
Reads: 65 mm
